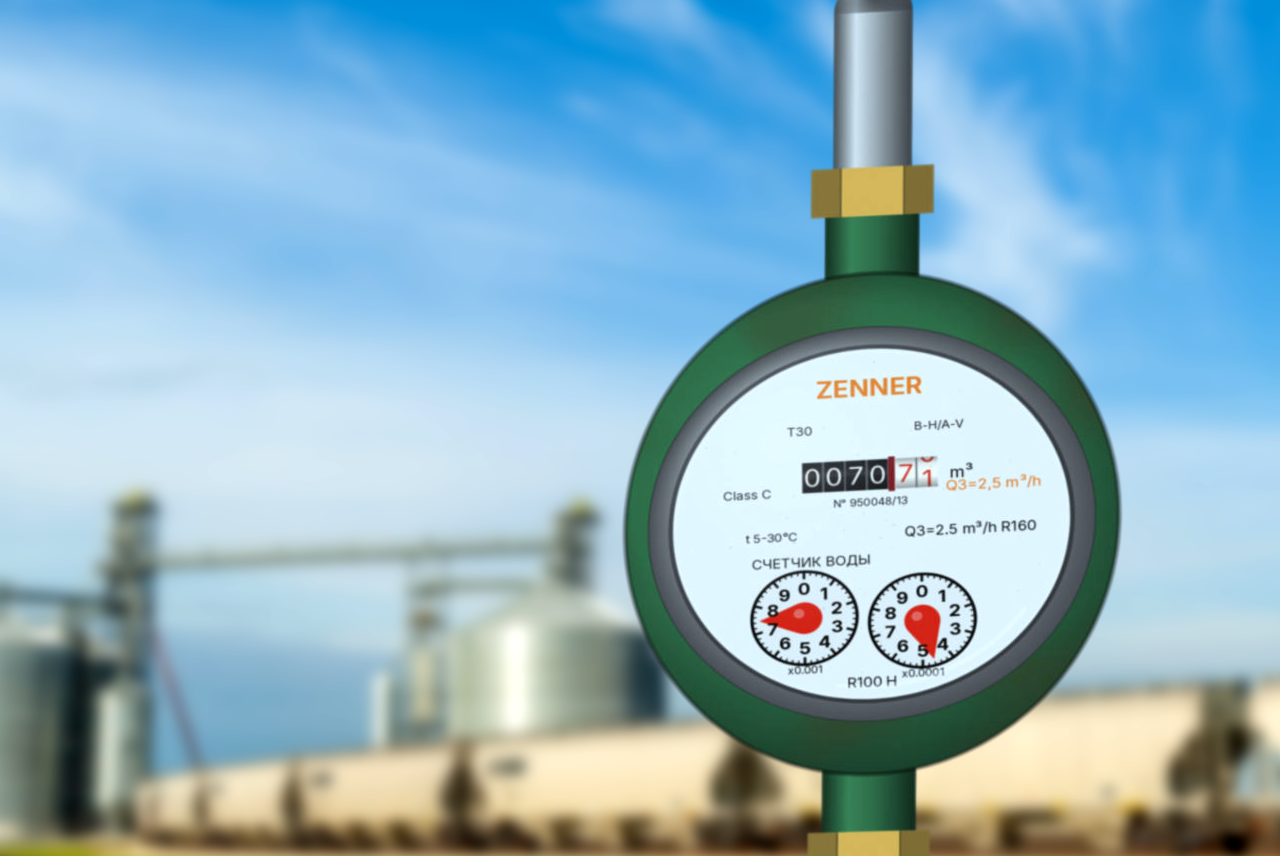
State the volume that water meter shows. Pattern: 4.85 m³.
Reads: 70.7074 m³
